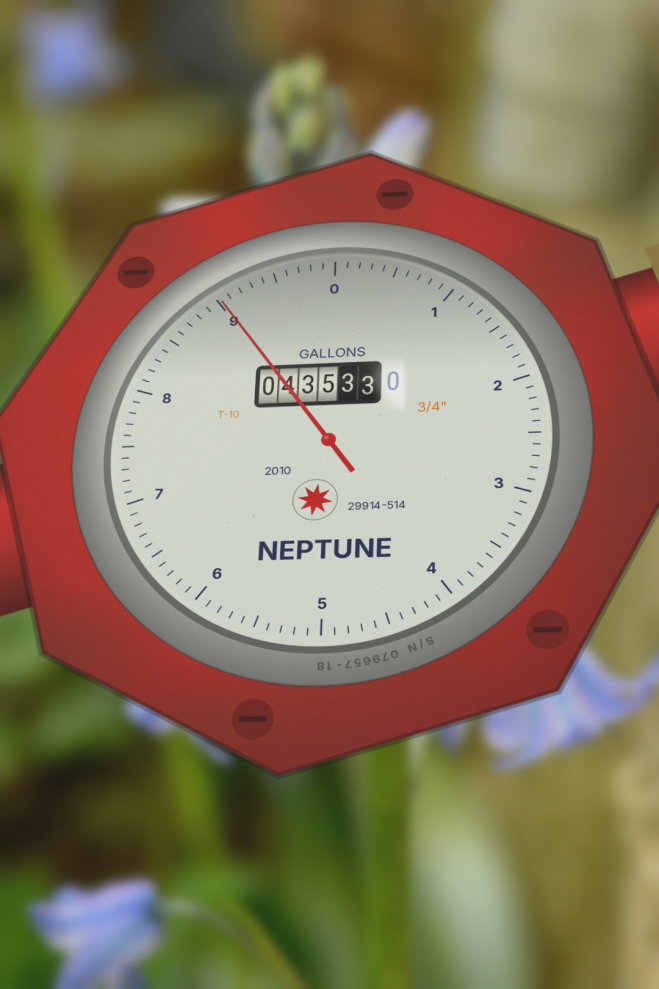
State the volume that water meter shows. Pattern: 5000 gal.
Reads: 435329.0 gal
